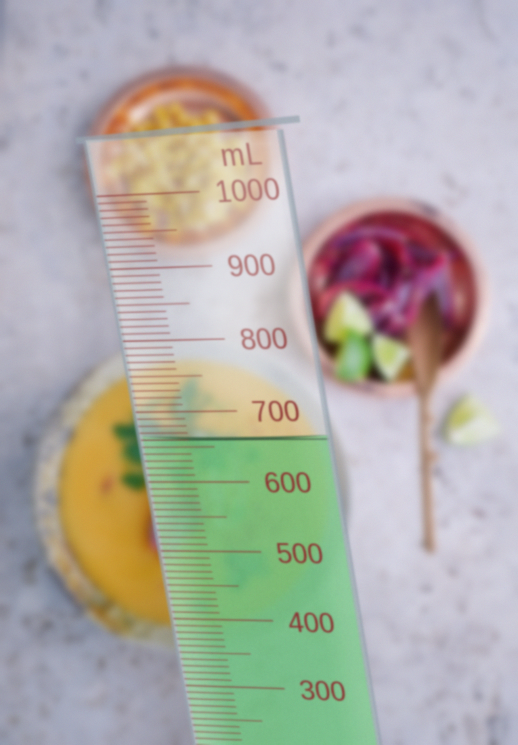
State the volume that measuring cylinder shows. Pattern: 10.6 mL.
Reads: 660 mL
